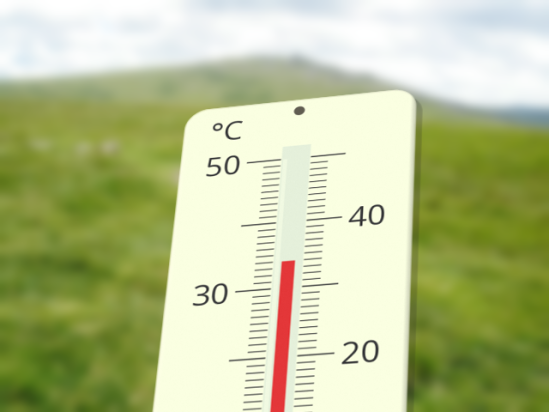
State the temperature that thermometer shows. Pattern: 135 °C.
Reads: 34 °C
